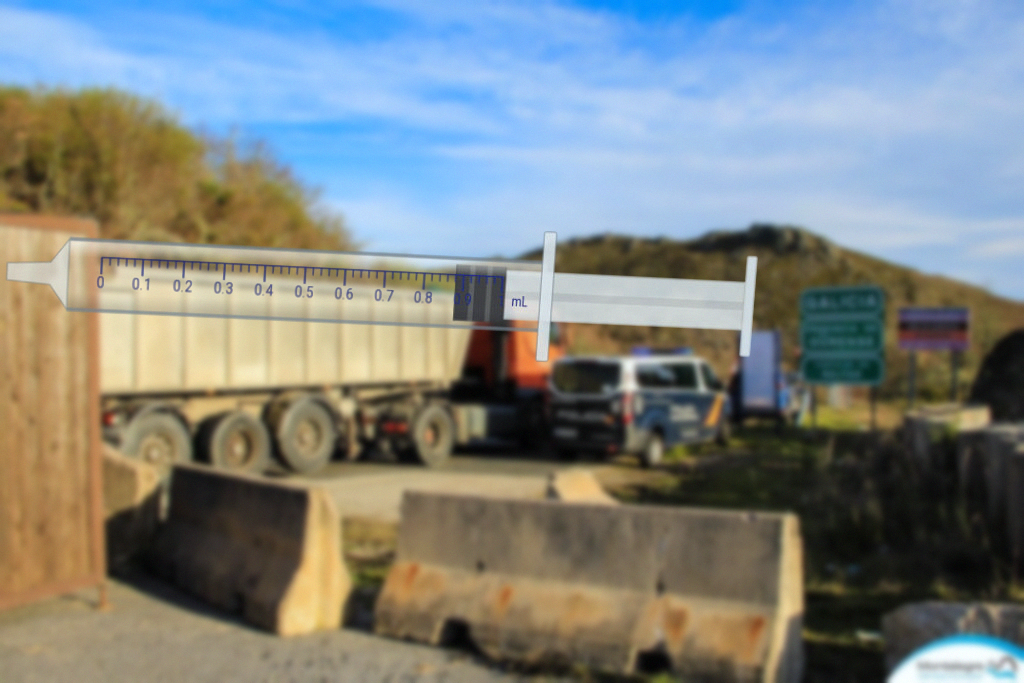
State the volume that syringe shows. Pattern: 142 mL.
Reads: 0.88 mL
